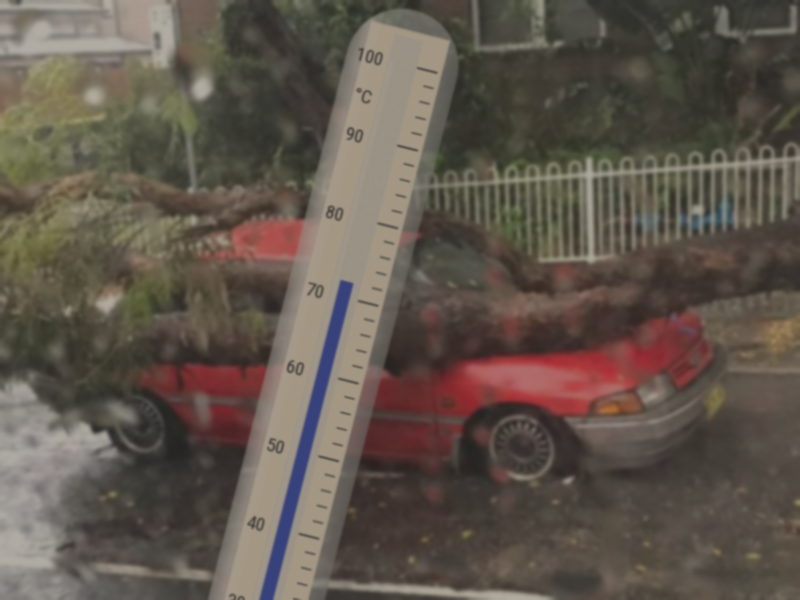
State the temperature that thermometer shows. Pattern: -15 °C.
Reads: 72 °C
